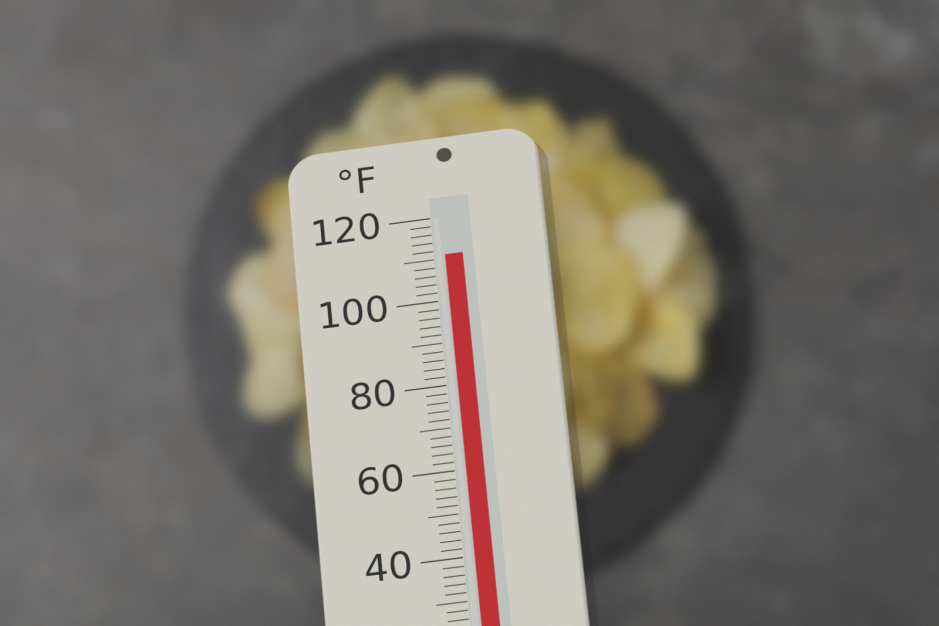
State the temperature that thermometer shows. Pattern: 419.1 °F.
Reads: 111 °F
